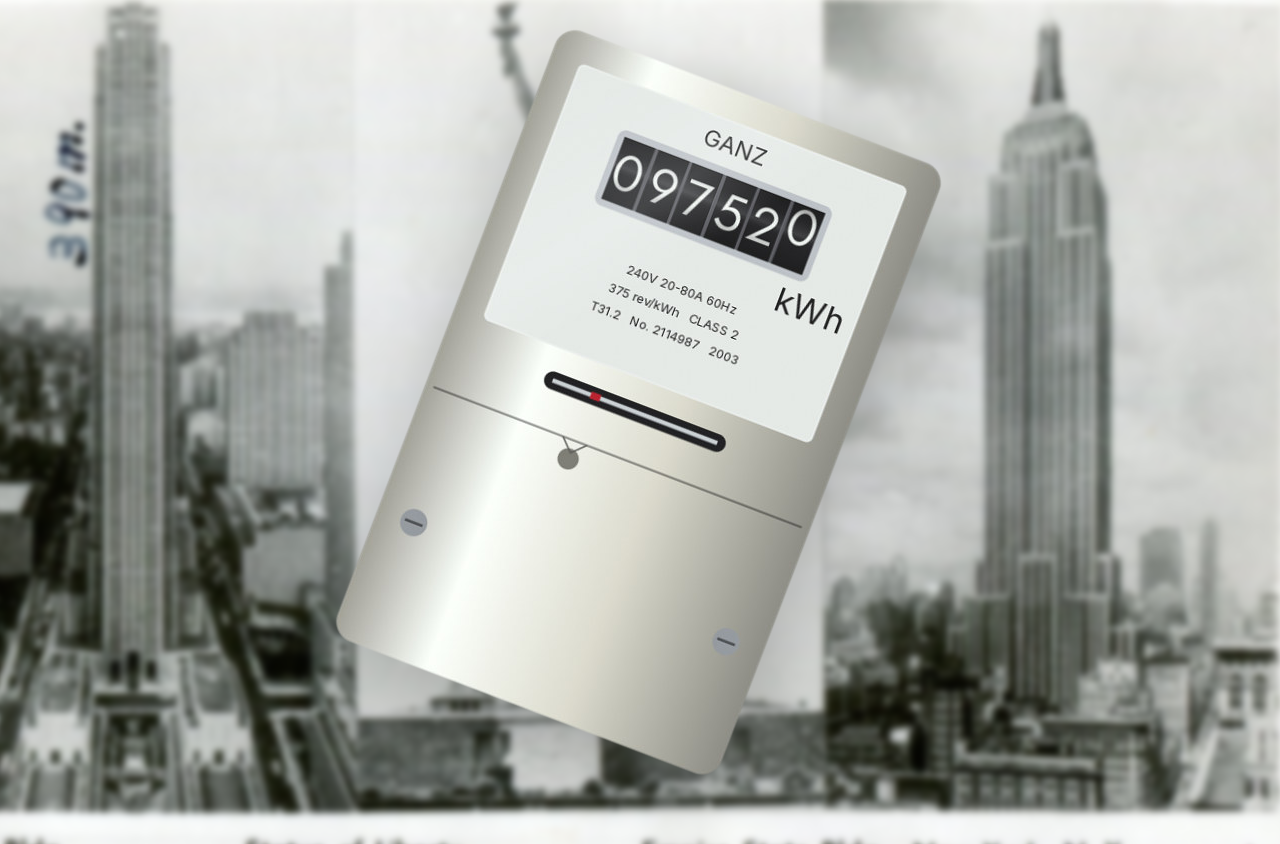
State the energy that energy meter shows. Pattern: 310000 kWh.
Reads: 97520 kWh
